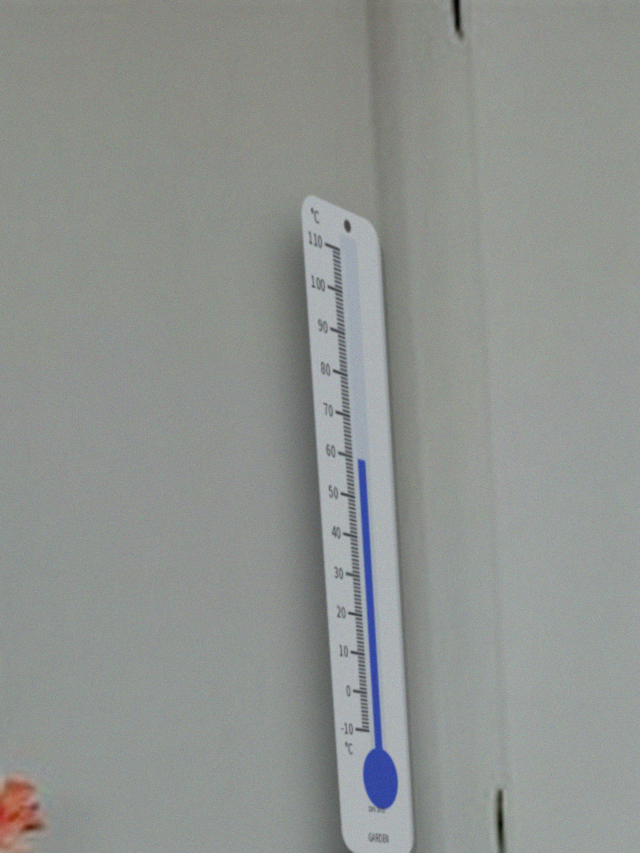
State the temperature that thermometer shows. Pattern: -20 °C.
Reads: 60 °C
